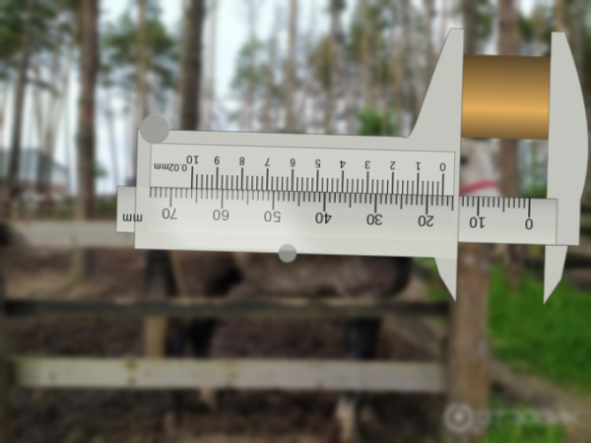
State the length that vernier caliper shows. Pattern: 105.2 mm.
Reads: 17.0 mm
